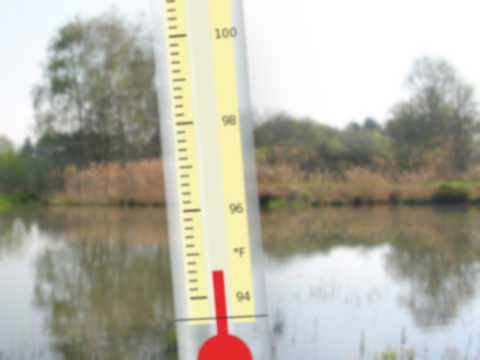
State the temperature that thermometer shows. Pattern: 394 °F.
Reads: 94.6 °F
